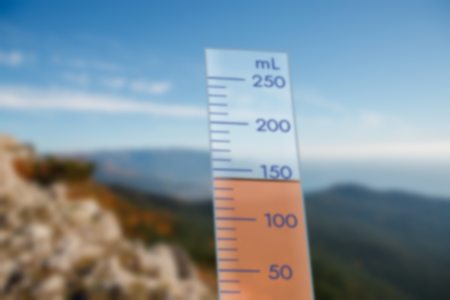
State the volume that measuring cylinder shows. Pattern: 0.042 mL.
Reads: 140 mL
